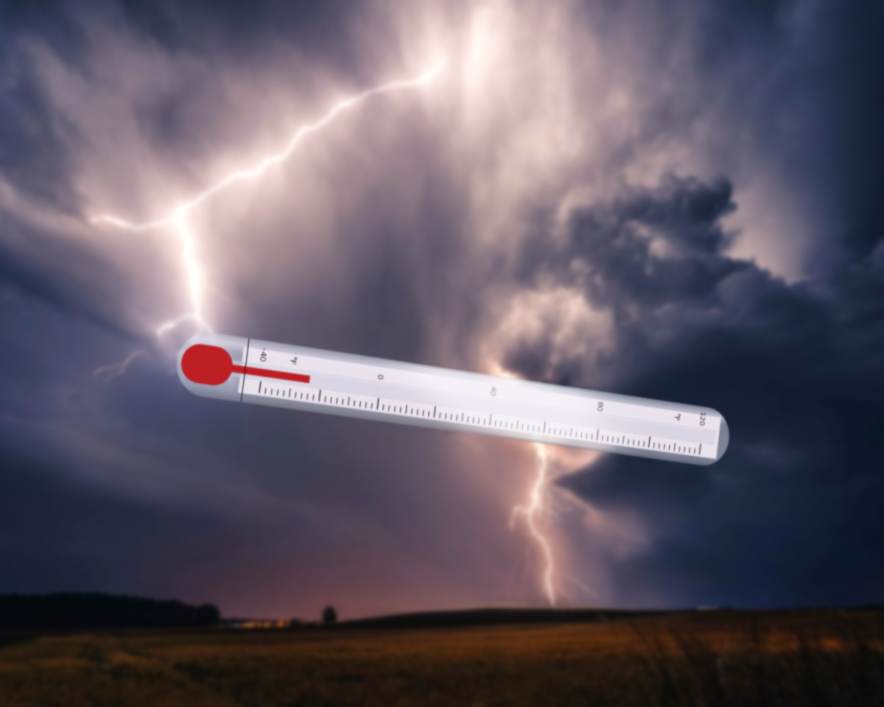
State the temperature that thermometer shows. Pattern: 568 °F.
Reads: -24 °F
